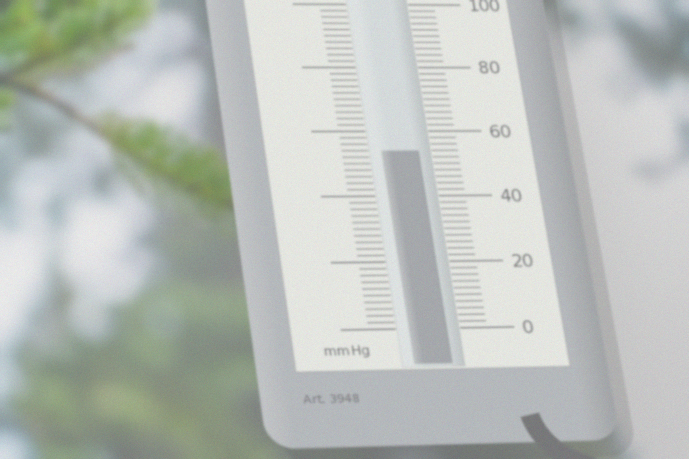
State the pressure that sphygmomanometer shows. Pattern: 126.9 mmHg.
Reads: 54 mmHg
